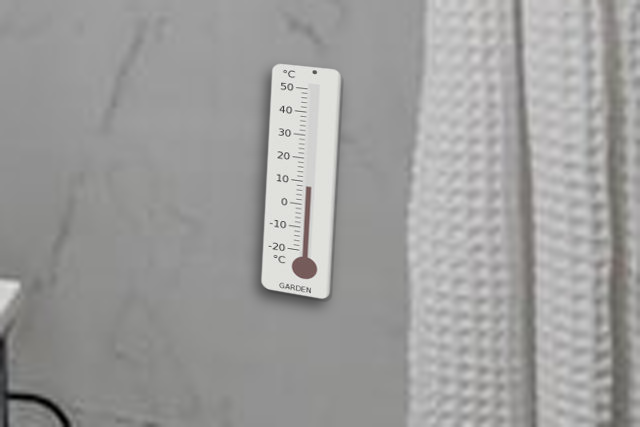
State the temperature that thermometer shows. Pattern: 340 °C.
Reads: 8 °C
